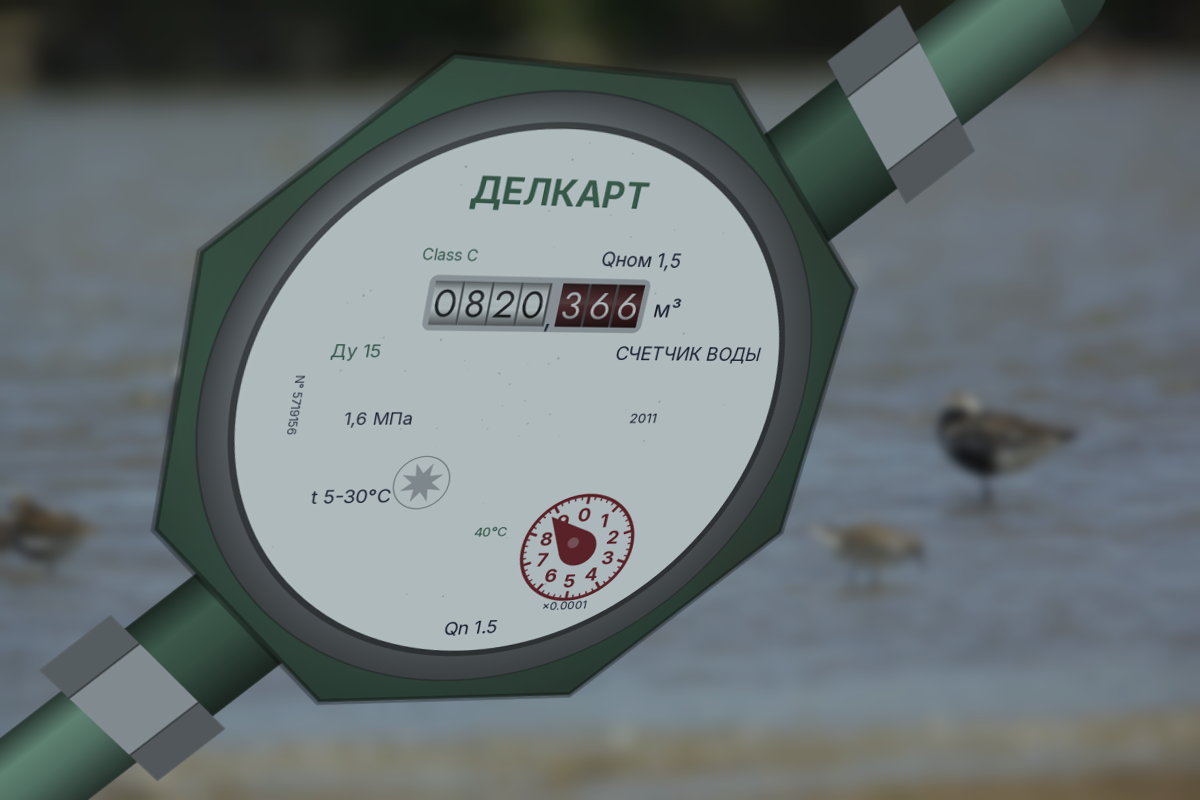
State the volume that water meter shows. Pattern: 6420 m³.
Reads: 820.3668 m³
